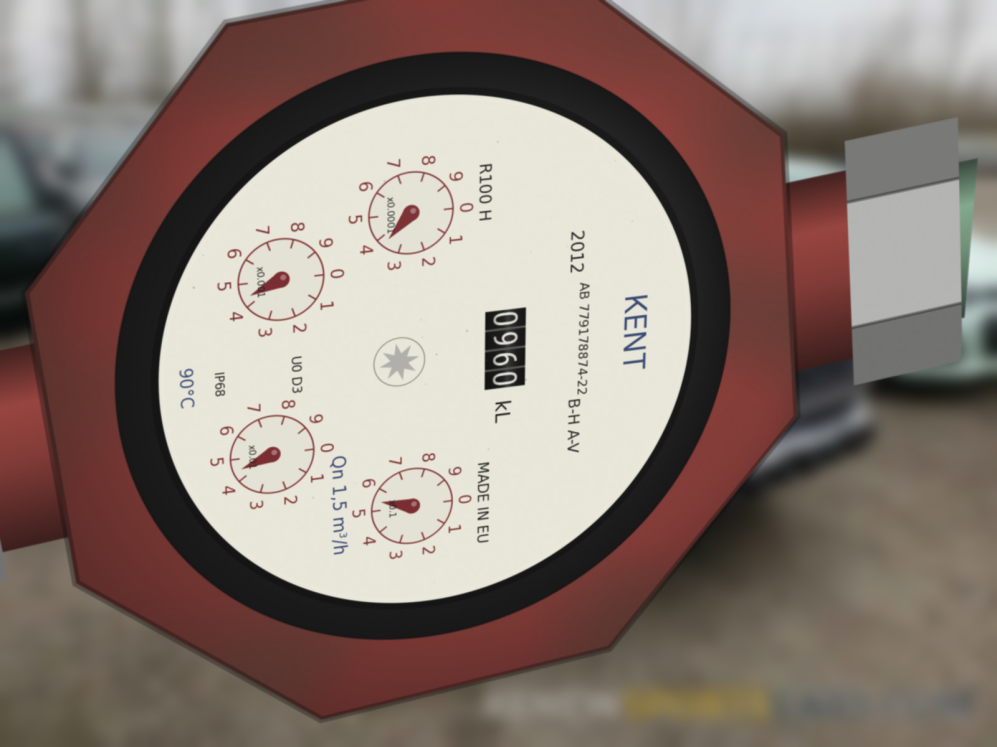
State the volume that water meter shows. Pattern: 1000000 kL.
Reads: 960.5443 kL
